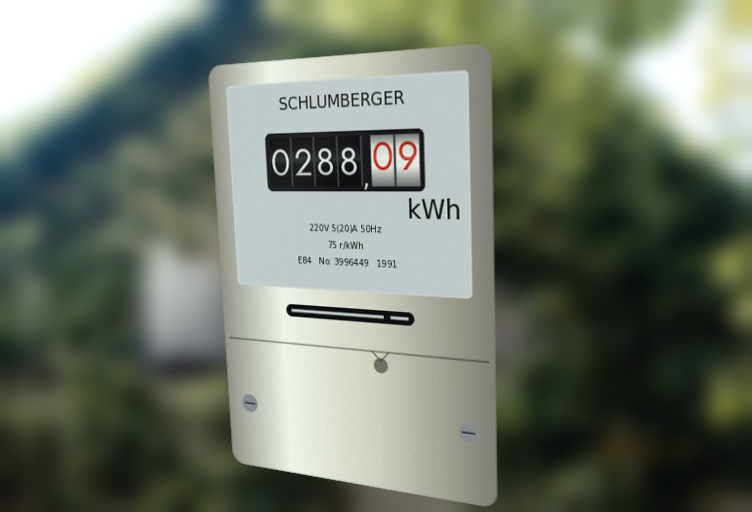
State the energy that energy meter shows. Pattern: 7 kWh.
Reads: 288.09 kWh
